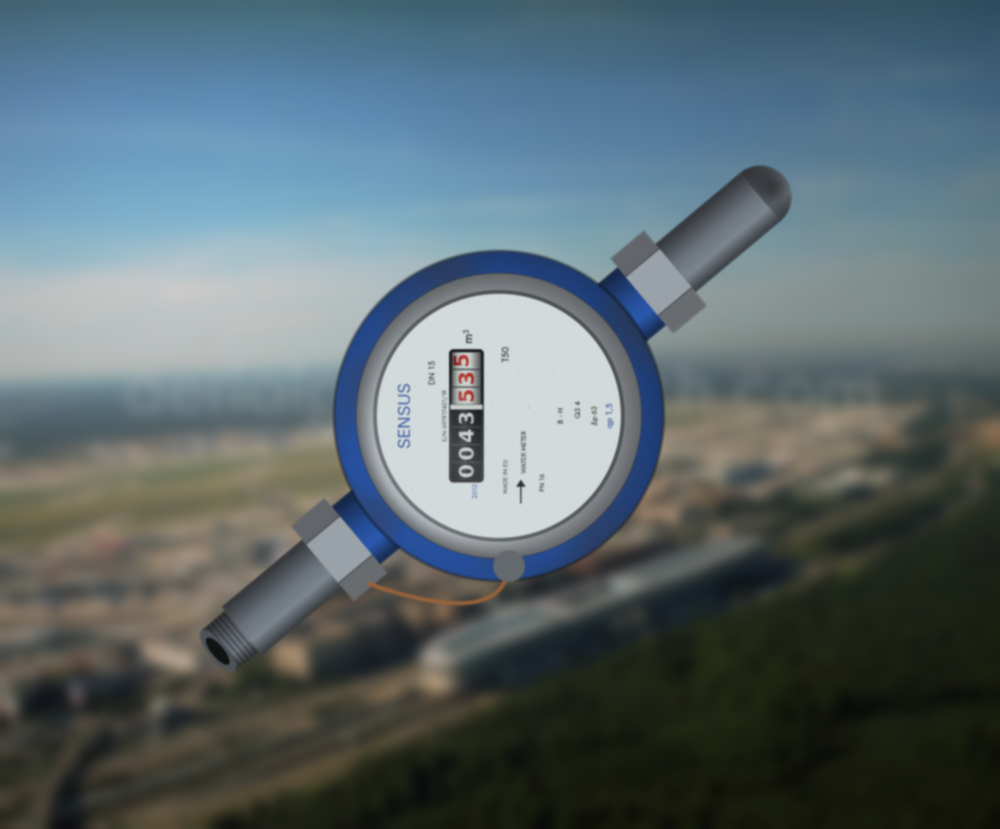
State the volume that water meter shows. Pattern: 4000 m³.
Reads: 43.535 m³
